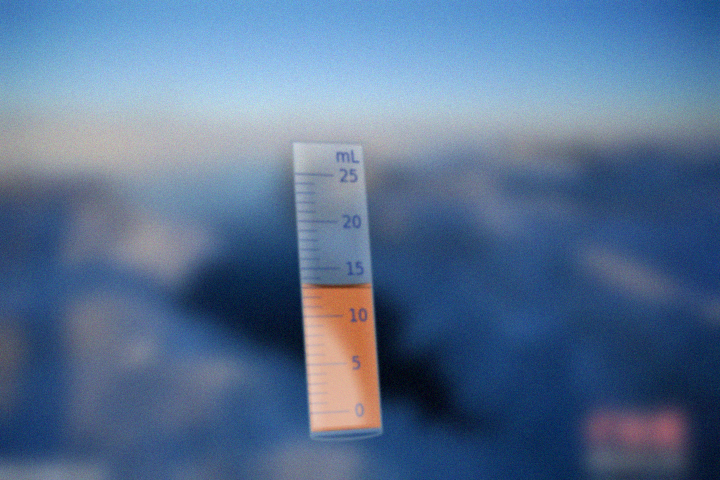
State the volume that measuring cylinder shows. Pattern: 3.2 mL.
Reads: 13 mL
